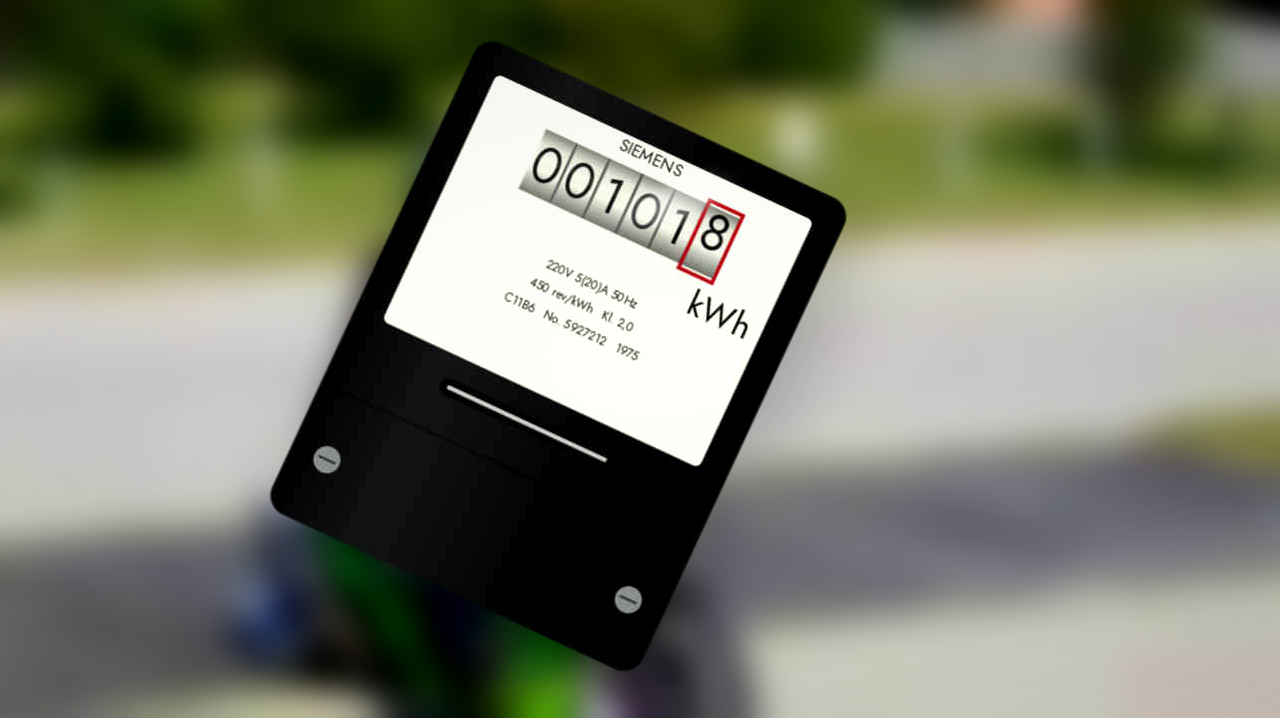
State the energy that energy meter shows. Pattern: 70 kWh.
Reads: 101.8 kWh
